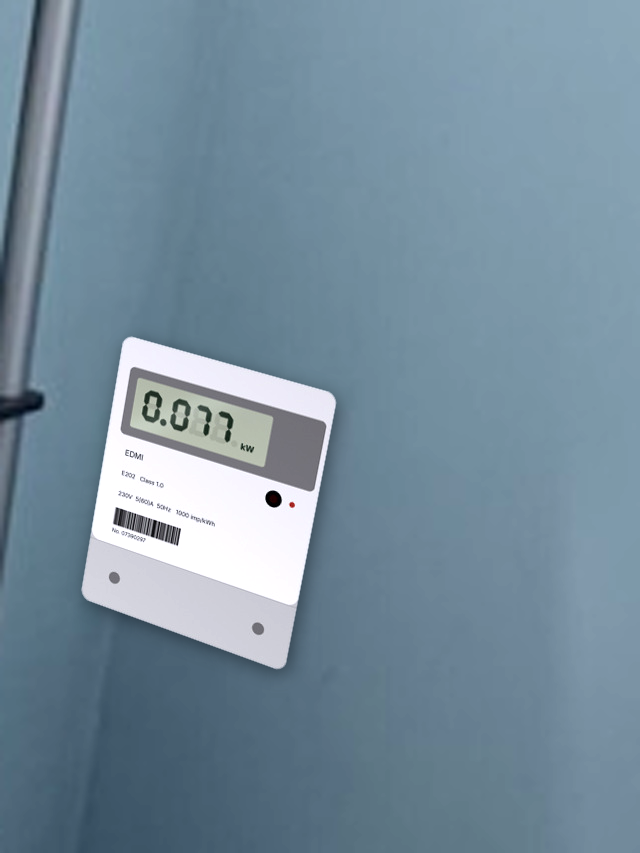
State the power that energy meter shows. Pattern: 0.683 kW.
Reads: 0.077 kW
